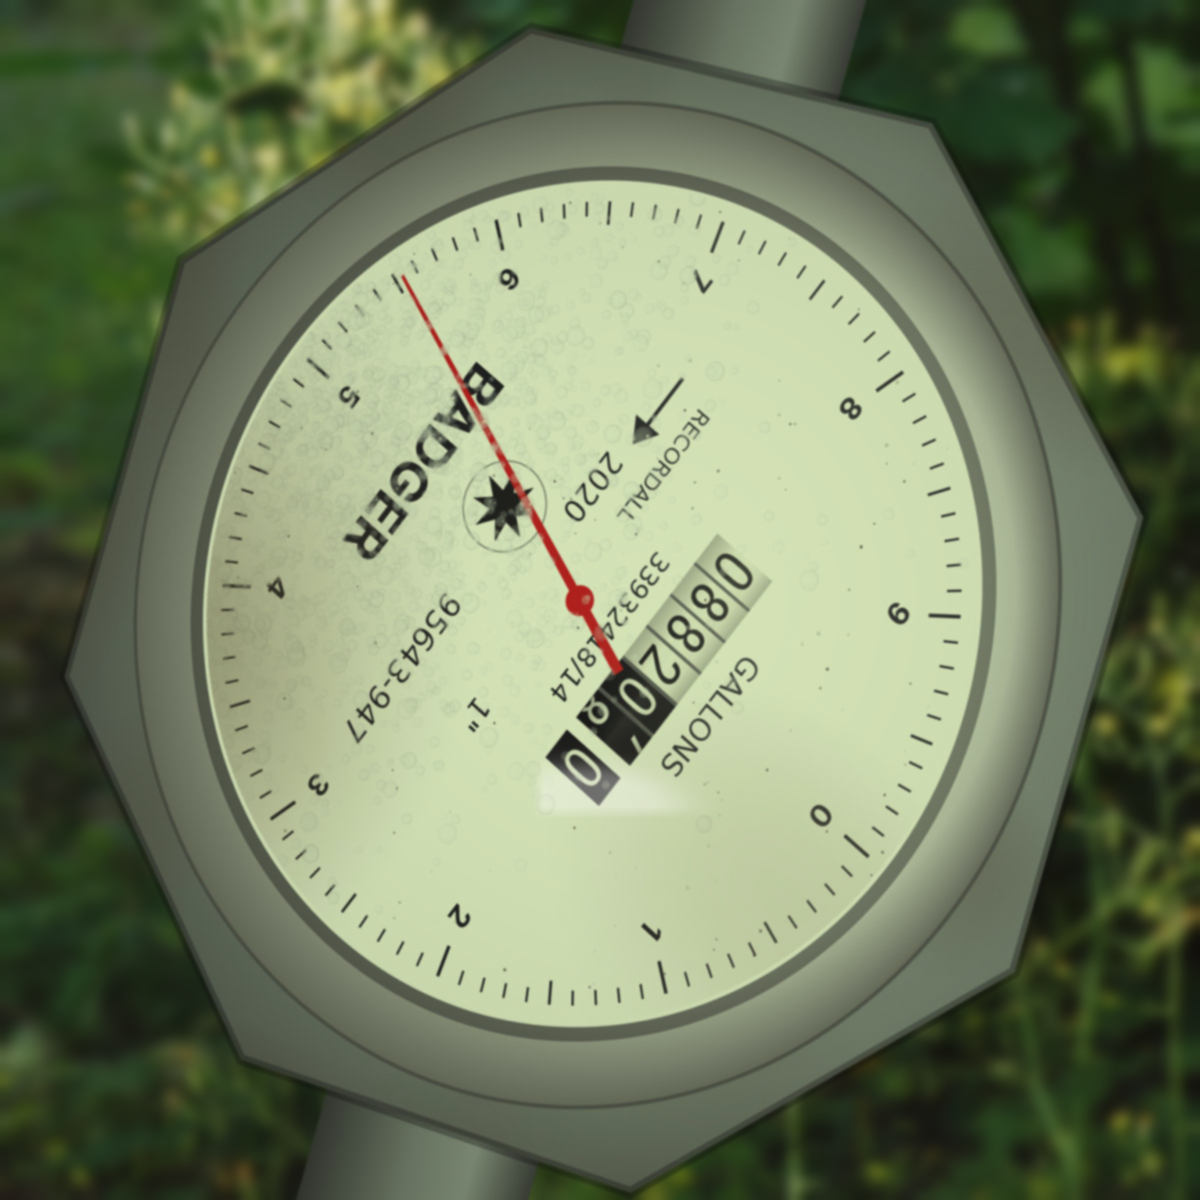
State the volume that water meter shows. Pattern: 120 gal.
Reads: 882075.5 gal
